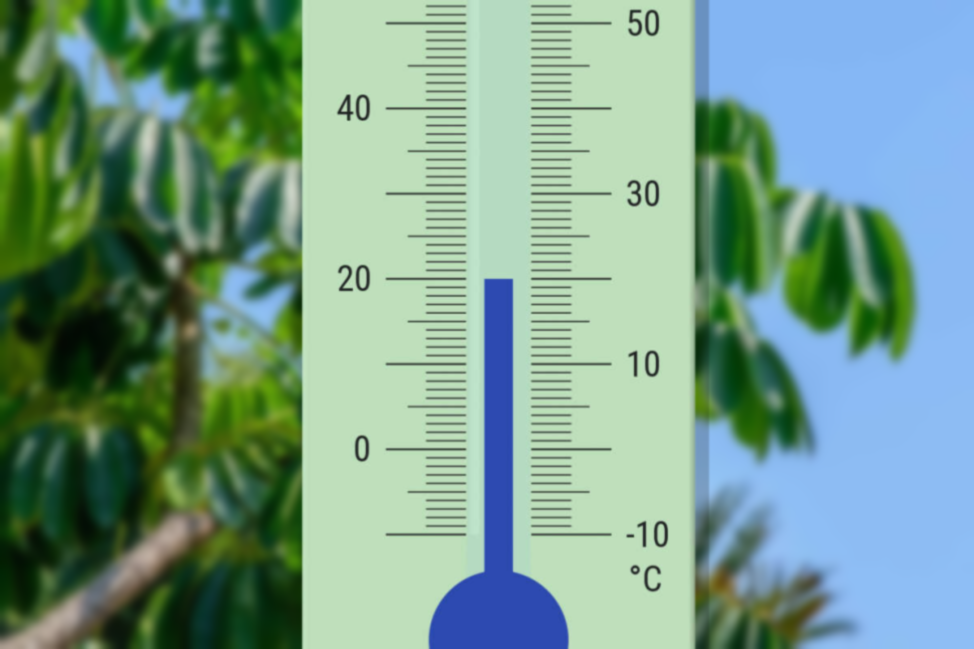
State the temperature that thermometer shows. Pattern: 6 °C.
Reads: 20 °C
